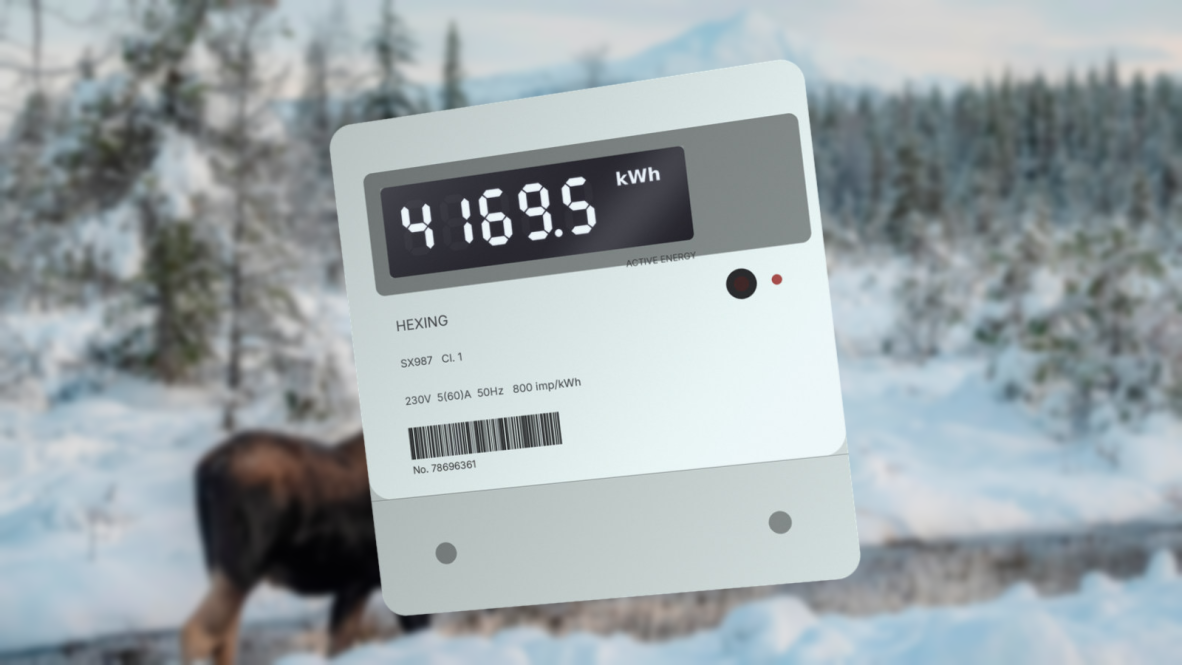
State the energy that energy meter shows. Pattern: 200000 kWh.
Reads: 4169.5 kWh
